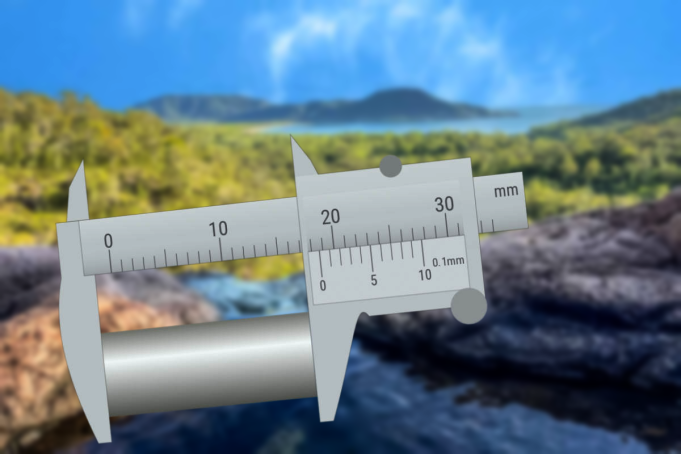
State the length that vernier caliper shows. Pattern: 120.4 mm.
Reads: 18.7 mm
